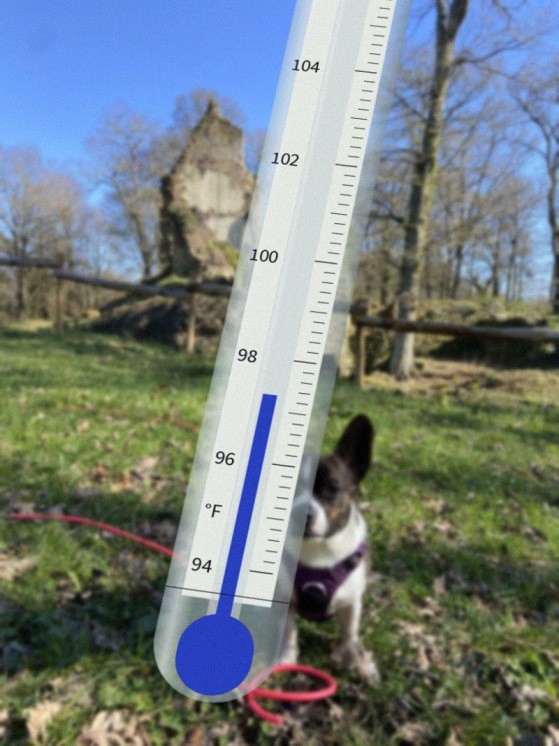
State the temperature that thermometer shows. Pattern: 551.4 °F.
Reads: 97.3 °F
